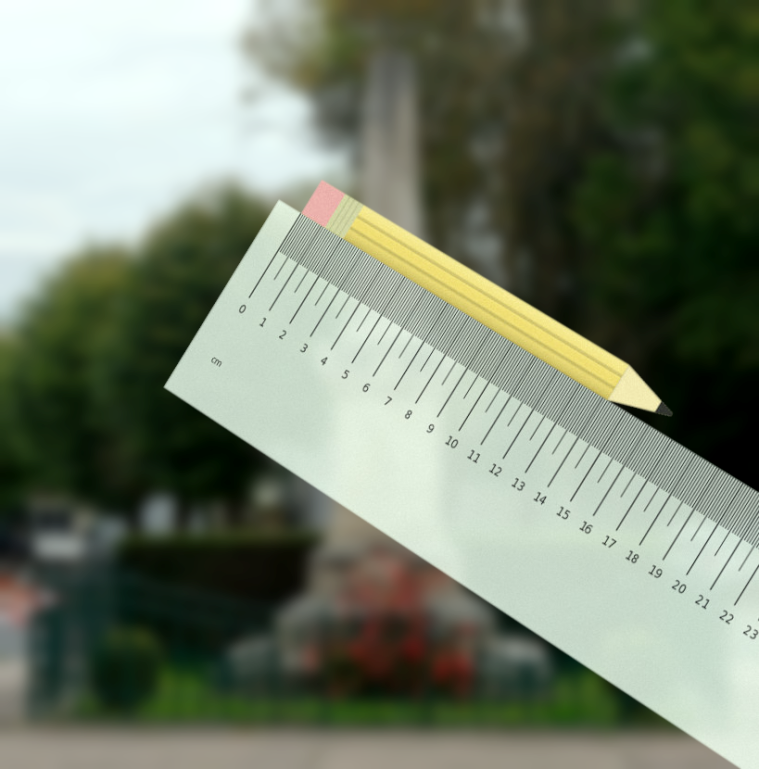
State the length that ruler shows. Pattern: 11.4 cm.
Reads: 16.5 cm
